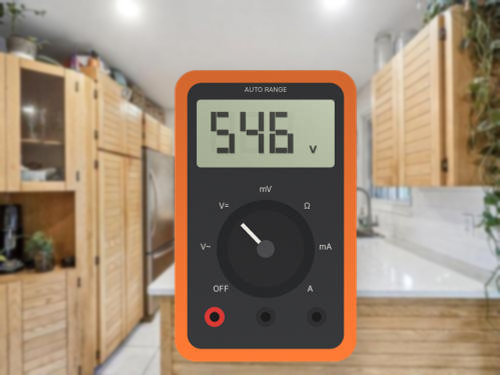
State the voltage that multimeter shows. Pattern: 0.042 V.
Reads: 546 V
